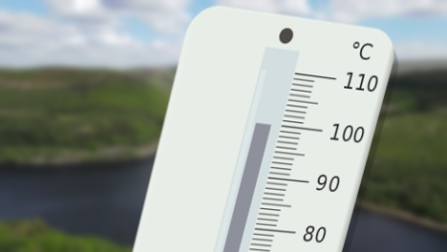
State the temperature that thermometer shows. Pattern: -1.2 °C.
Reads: 100 °C
